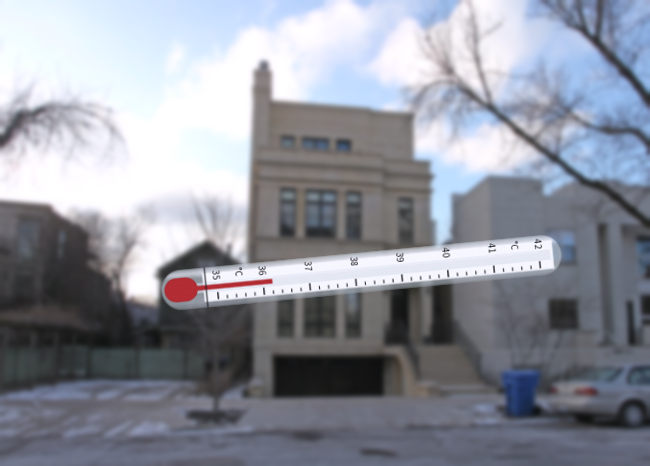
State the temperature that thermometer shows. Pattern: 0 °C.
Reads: 36.2 °C
